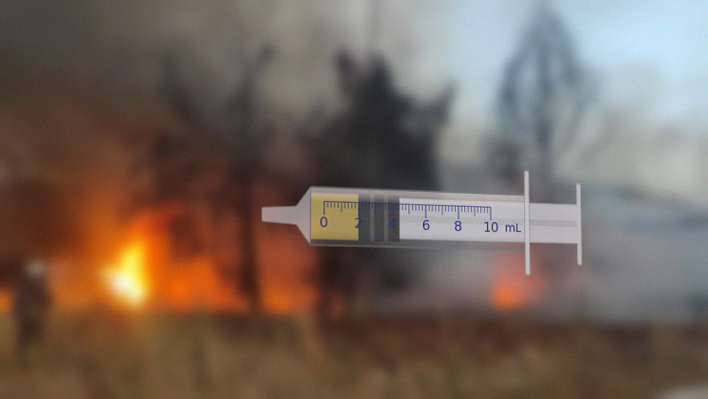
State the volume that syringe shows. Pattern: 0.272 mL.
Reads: 2 mL
